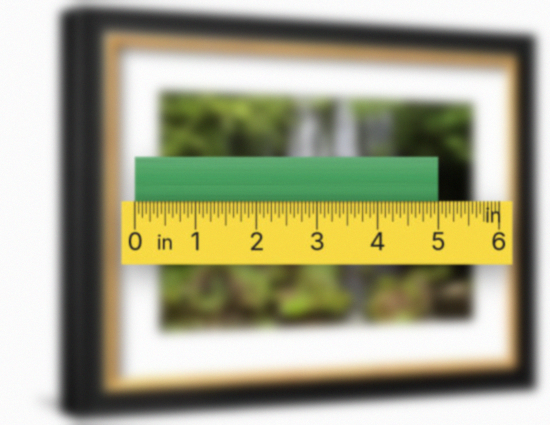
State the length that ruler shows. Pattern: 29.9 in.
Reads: 5 in
